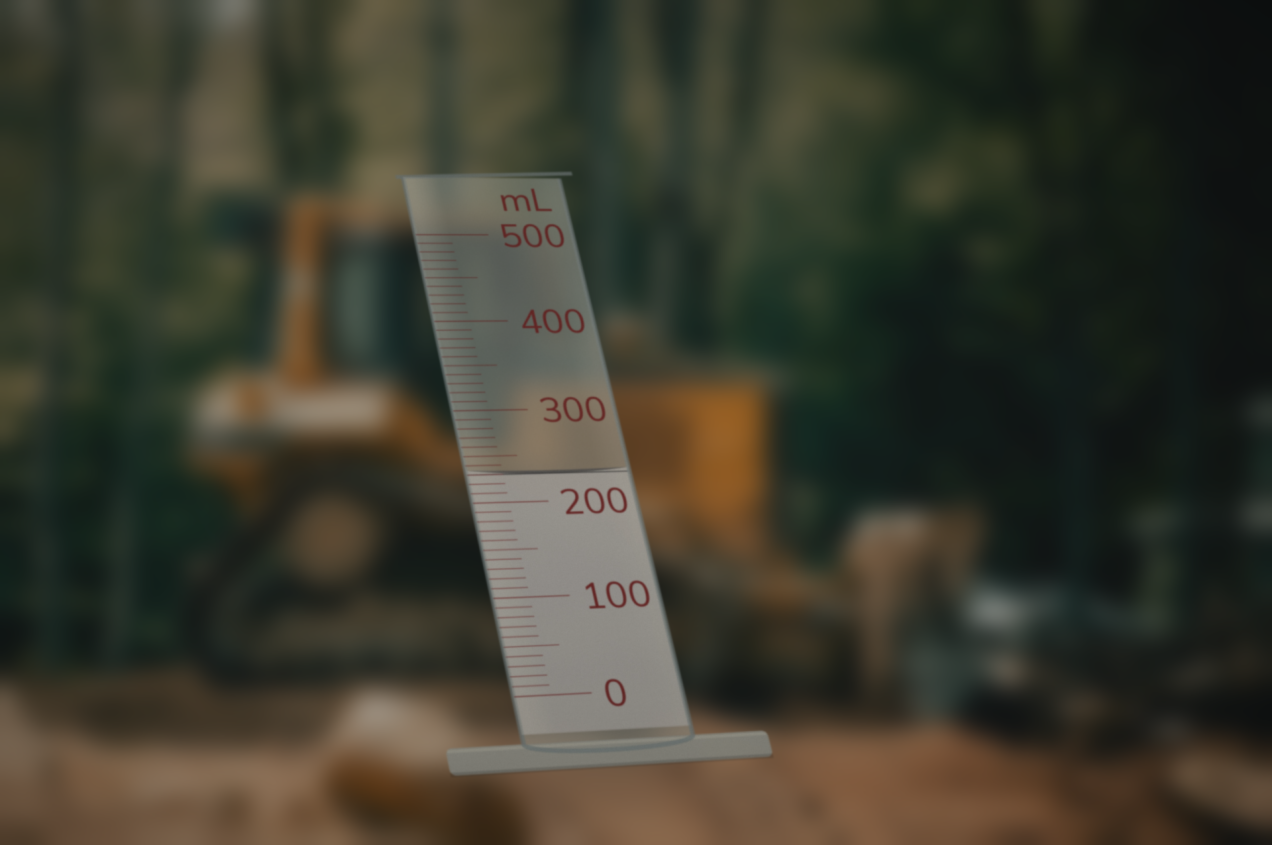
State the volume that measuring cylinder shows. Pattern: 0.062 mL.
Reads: 230 mL
